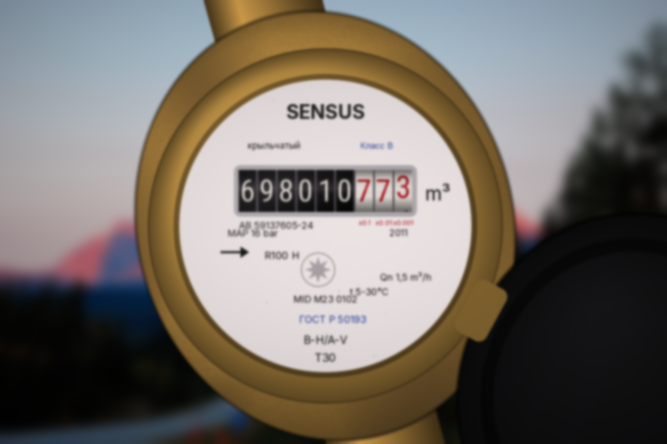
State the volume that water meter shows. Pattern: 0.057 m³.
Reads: 698010.773 m³
